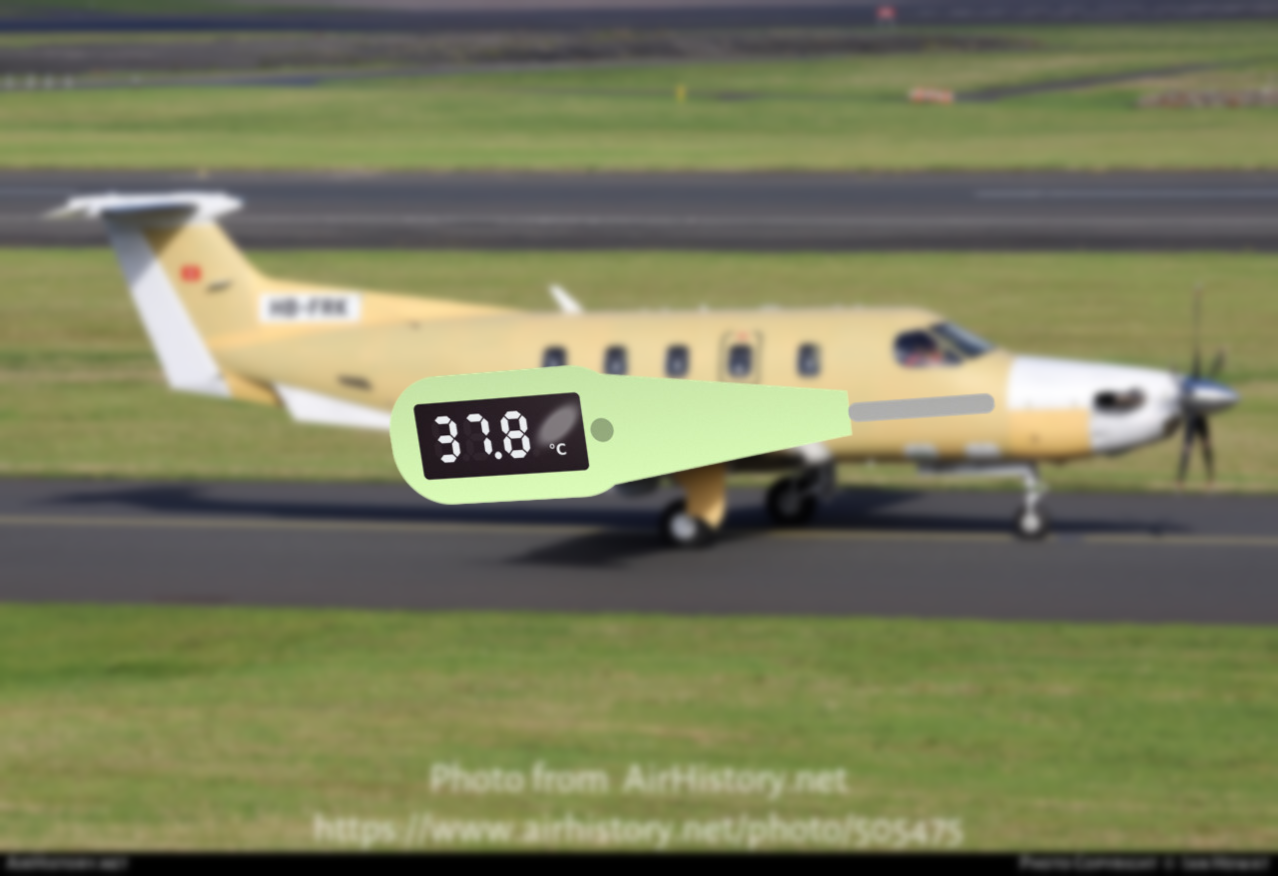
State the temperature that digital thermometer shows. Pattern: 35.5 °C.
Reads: 37.8 °C
